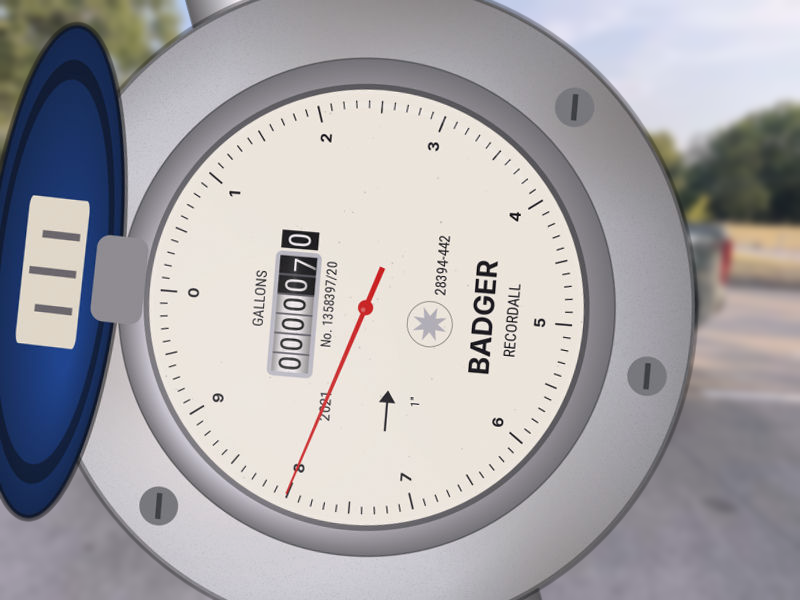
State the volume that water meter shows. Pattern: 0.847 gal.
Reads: 68.0 gal
